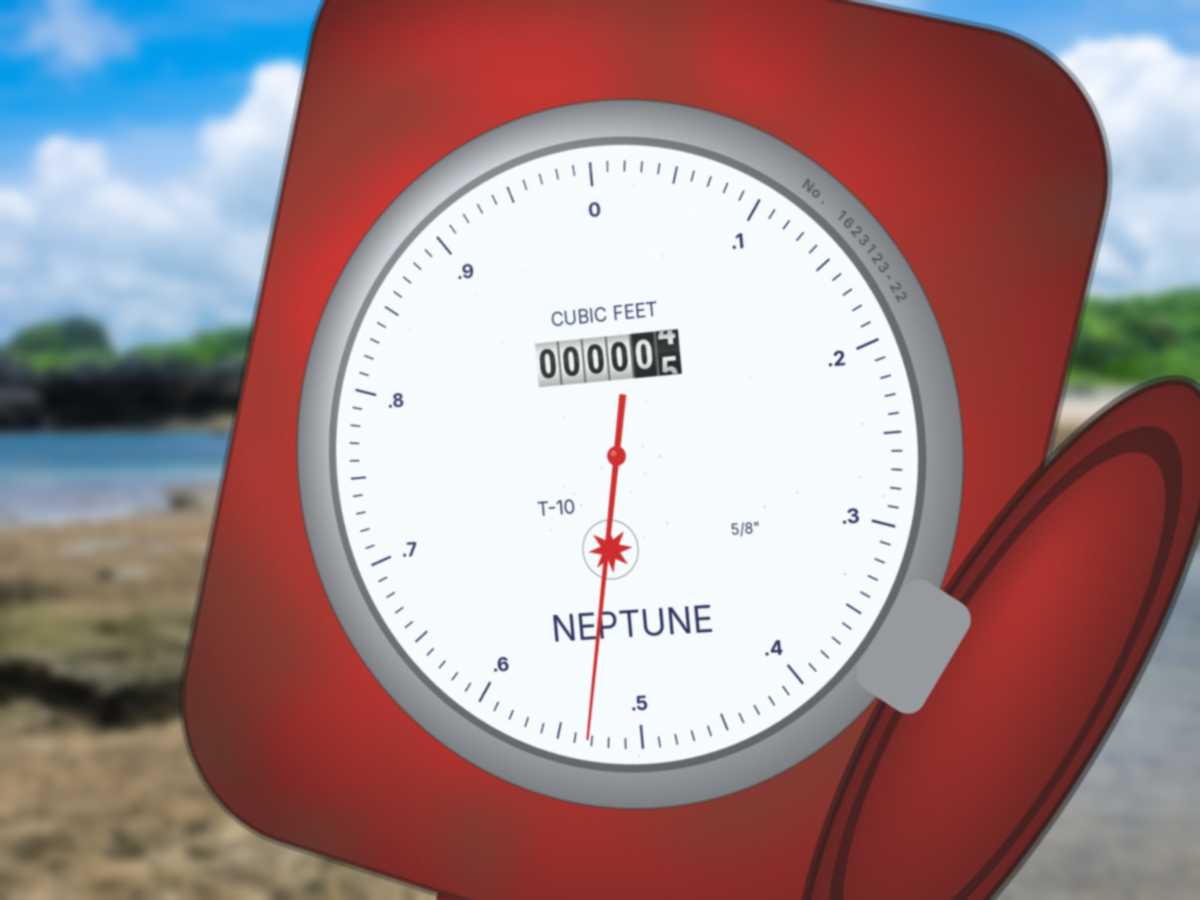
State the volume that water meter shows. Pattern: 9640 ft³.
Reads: 4.53 ft³
